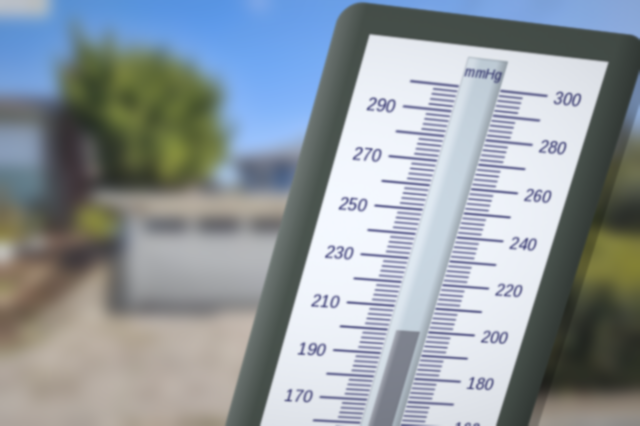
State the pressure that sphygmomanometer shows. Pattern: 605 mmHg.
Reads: 200 mmHg
